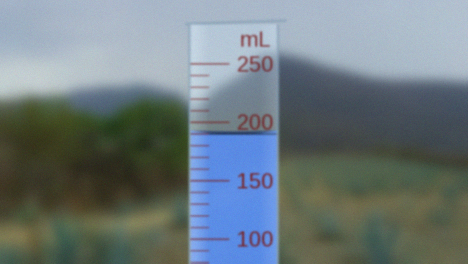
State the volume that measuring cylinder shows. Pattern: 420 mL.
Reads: 190 mL
